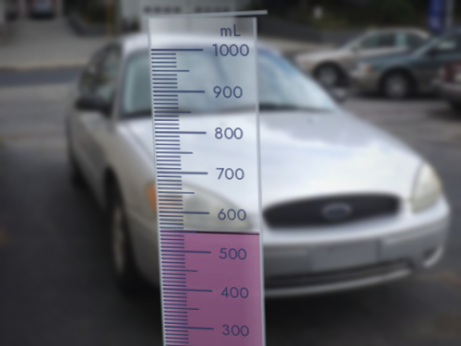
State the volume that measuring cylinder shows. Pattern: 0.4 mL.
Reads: 550 mL
